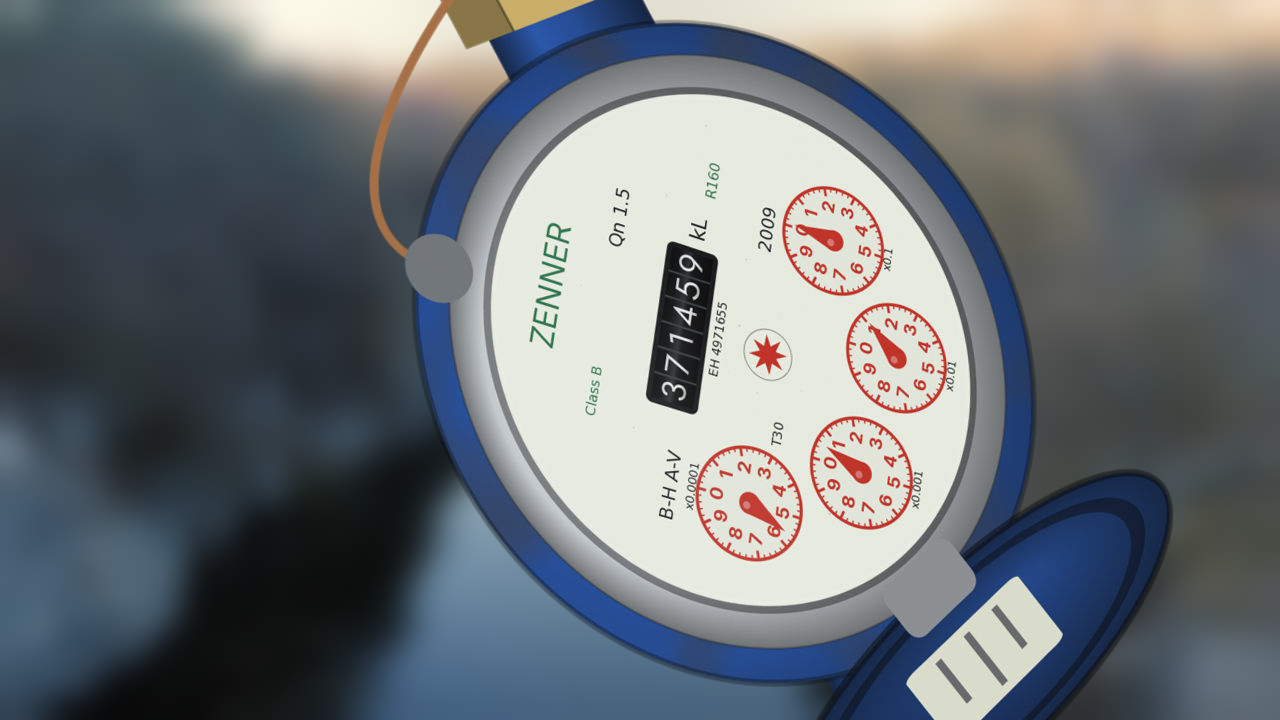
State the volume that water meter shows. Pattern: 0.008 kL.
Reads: 371459.0105 kL
